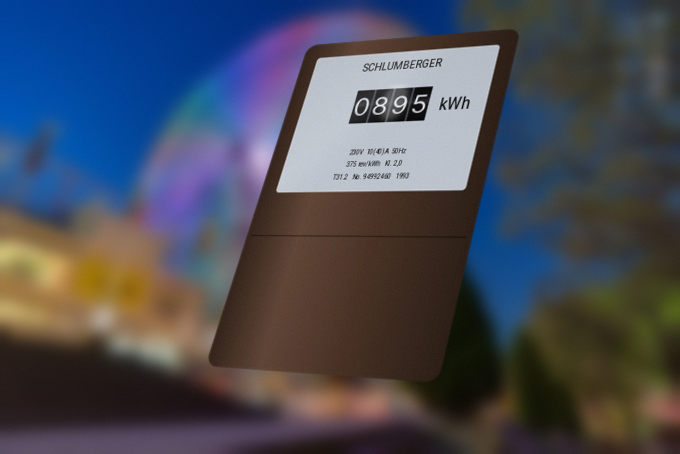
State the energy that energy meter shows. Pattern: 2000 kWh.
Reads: 895 kWh
